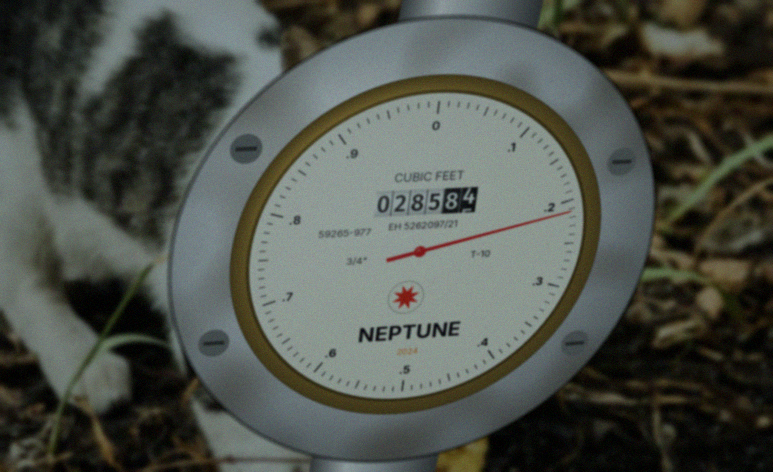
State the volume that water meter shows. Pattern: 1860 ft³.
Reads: 28584.21 ft³
